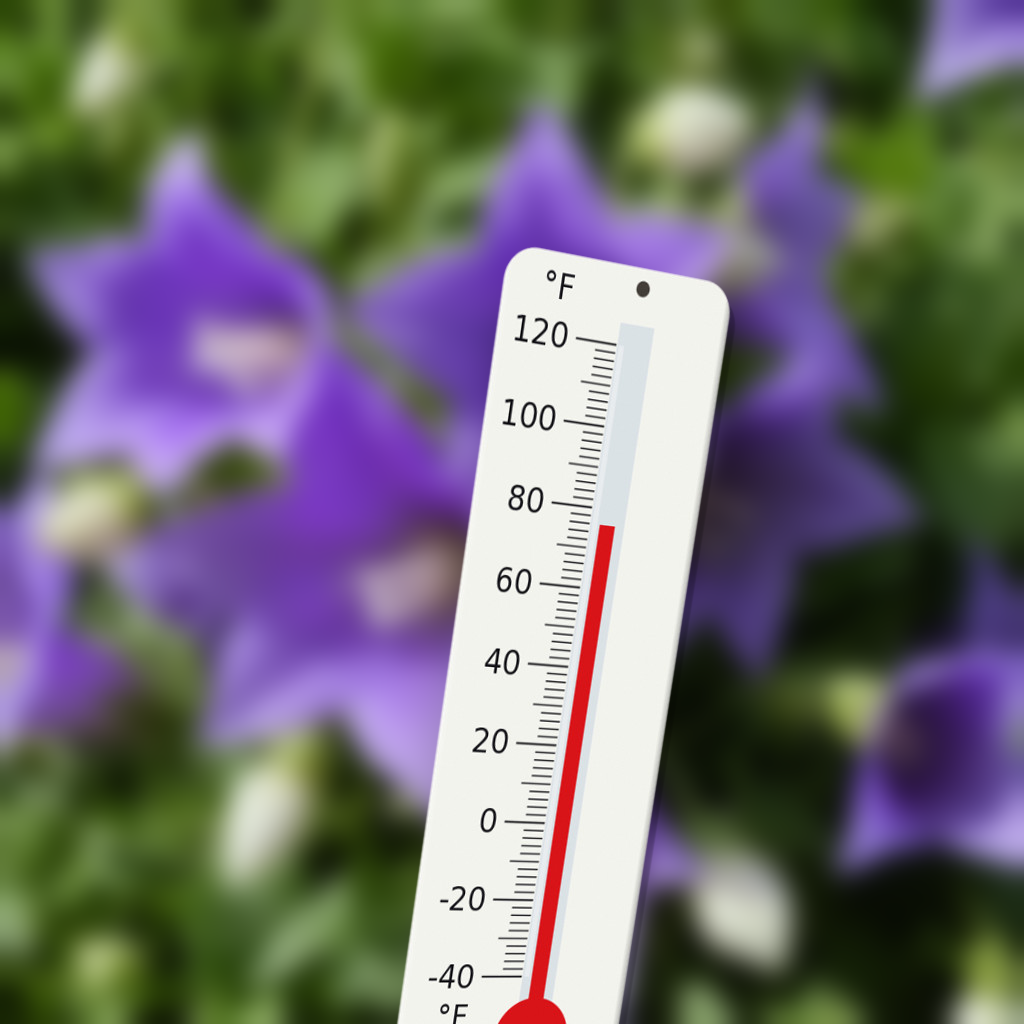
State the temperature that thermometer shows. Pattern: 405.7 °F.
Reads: 76 °F
